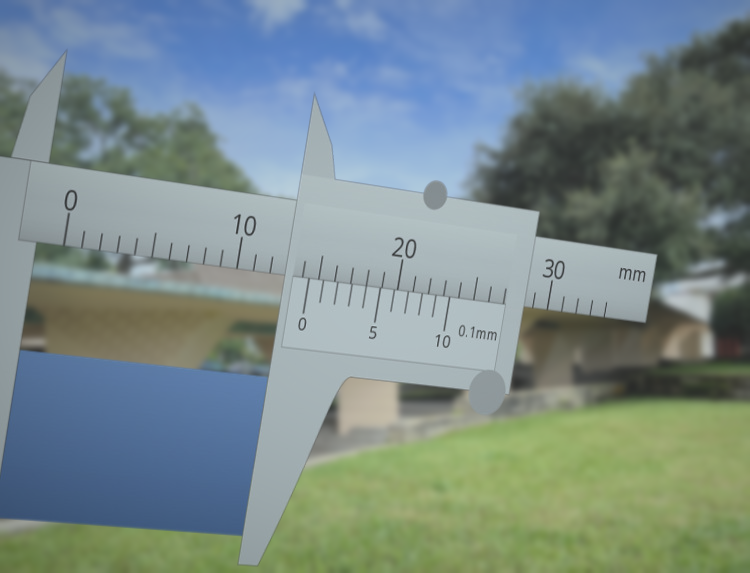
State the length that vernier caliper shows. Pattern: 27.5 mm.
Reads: 14.4 mm
